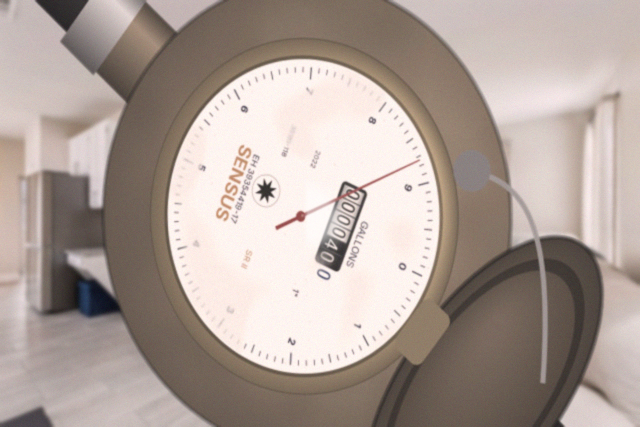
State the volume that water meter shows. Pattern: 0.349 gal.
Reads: 398.7 gal
